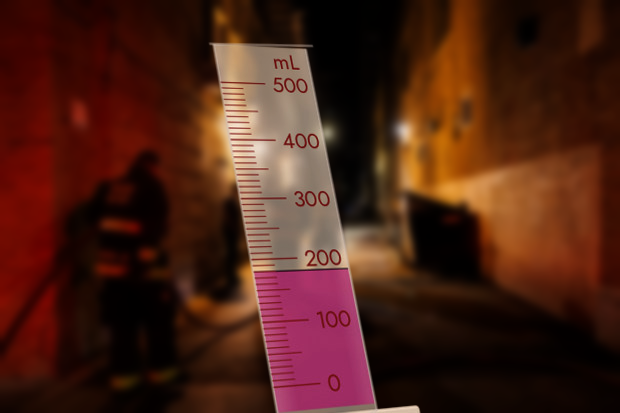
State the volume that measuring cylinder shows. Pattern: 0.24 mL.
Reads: 180 mL
